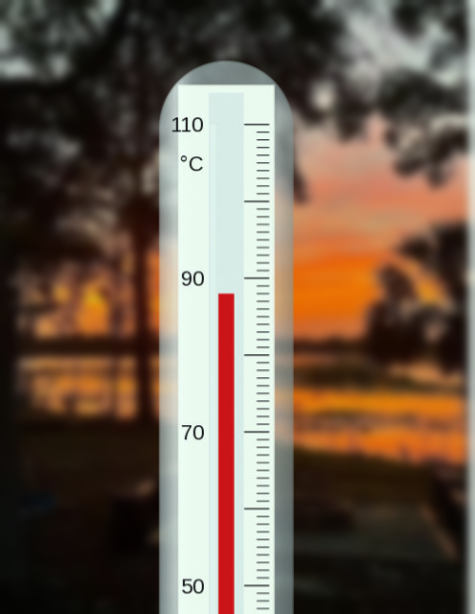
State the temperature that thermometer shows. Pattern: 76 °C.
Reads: 88 °C
